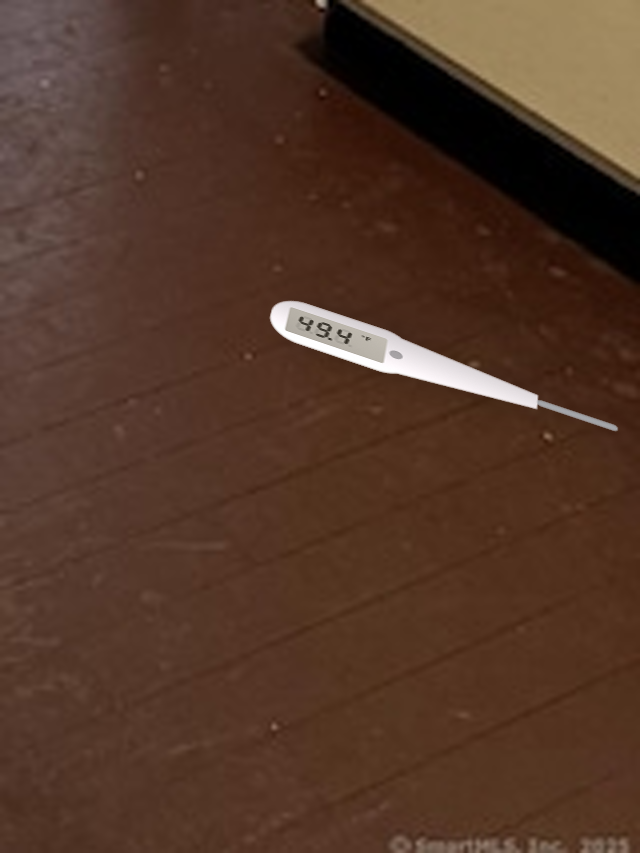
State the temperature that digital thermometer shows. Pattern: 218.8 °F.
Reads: 49.4 °F
